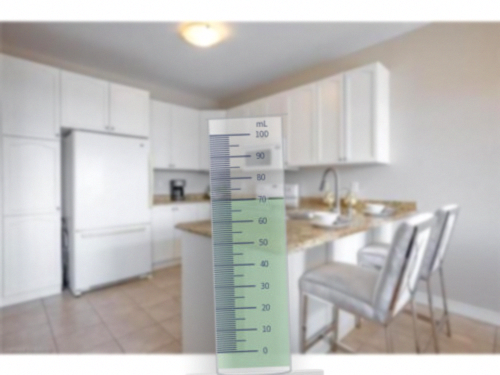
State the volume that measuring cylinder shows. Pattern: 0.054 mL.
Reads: 70 mL
